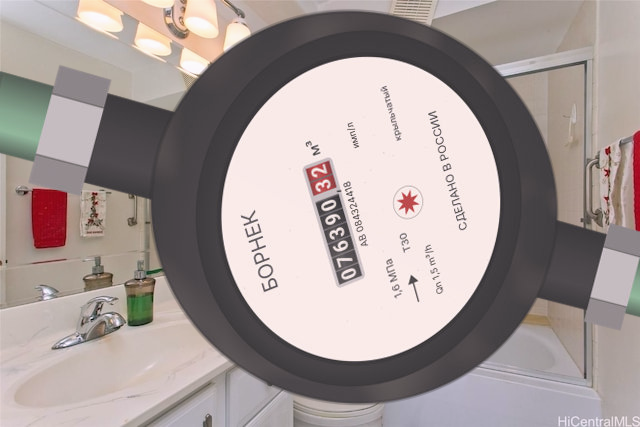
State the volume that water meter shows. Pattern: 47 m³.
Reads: 76390.32 m³
